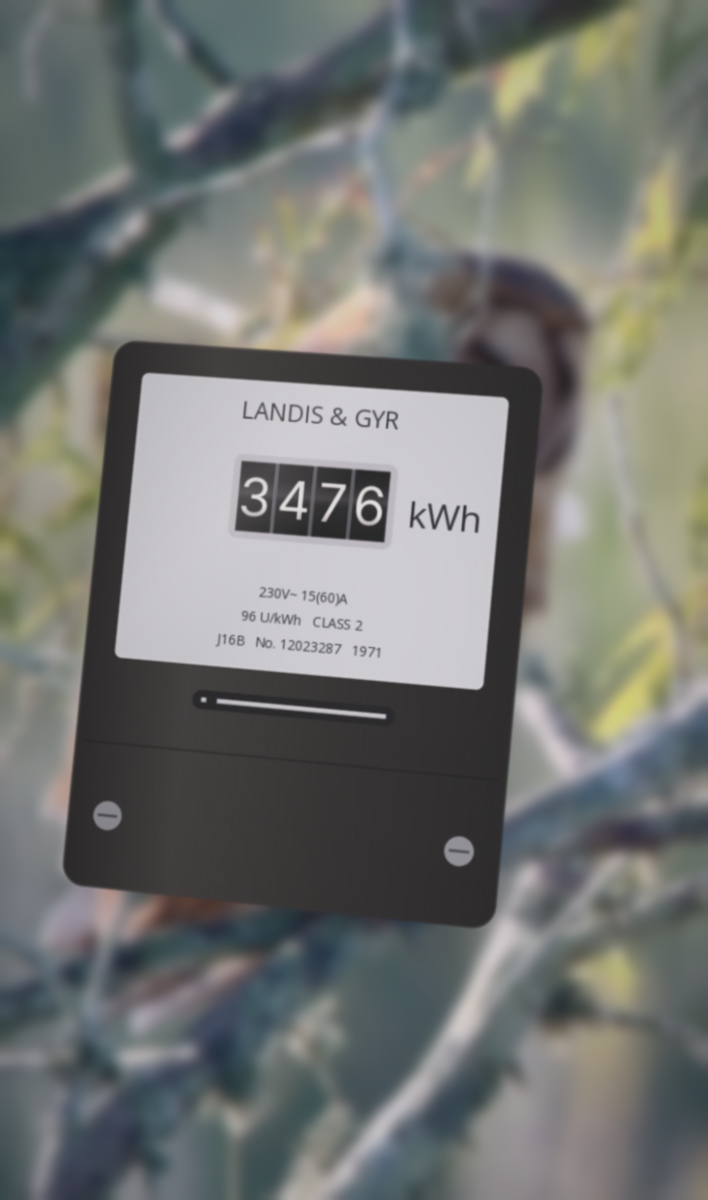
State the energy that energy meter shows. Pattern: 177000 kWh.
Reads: 3476 kWh
